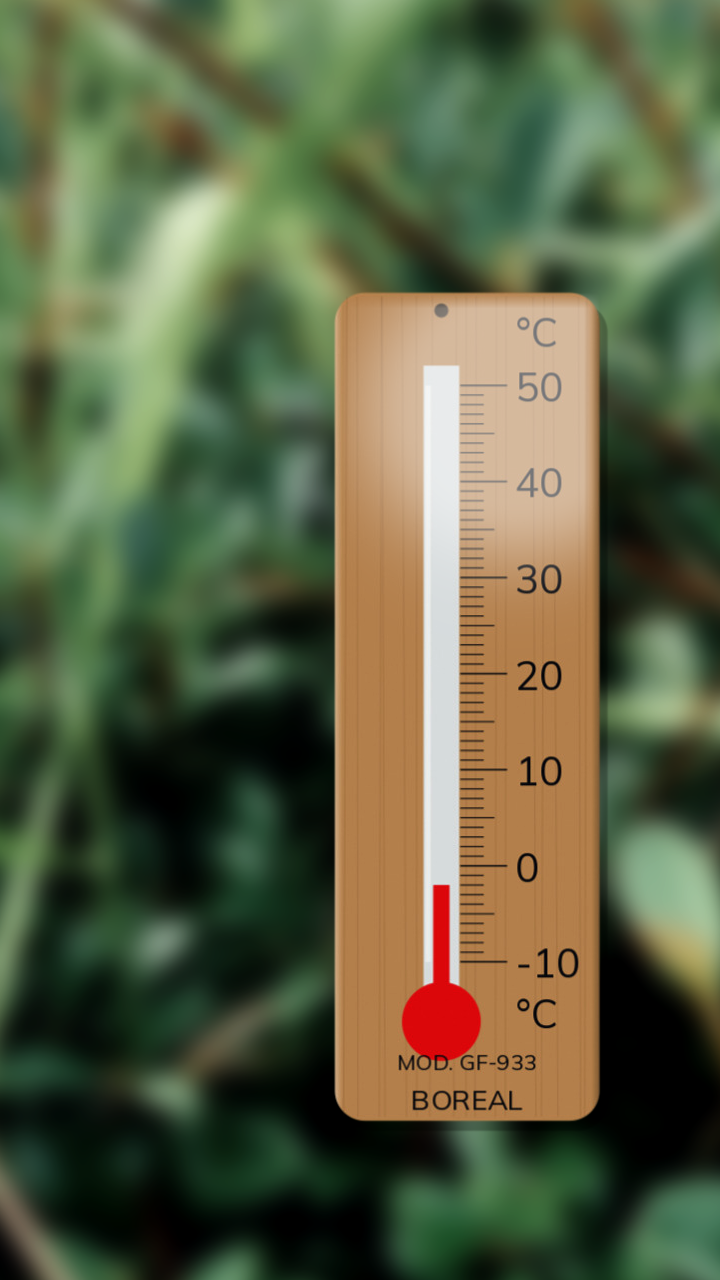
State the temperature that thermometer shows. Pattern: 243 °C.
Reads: -2 °C
